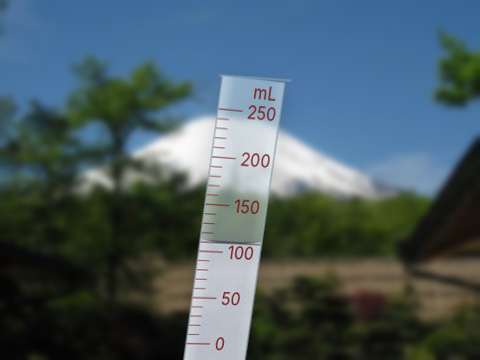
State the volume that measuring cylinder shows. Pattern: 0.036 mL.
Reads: 110 mL
